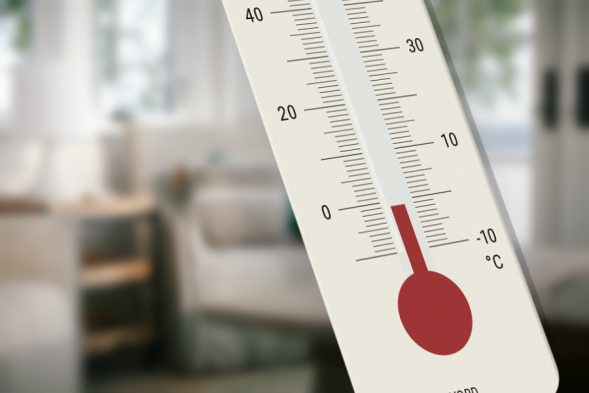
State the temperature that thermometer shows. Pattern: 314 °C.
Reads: -1 °C
